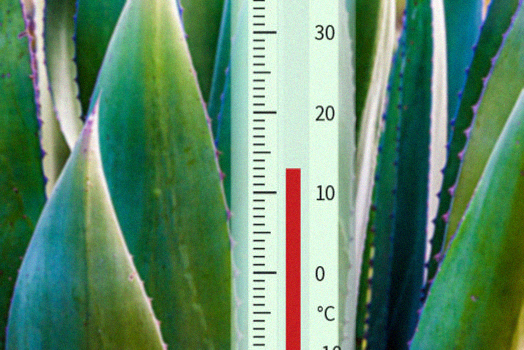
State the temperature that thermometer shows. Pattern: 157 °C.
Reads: 13 °C
